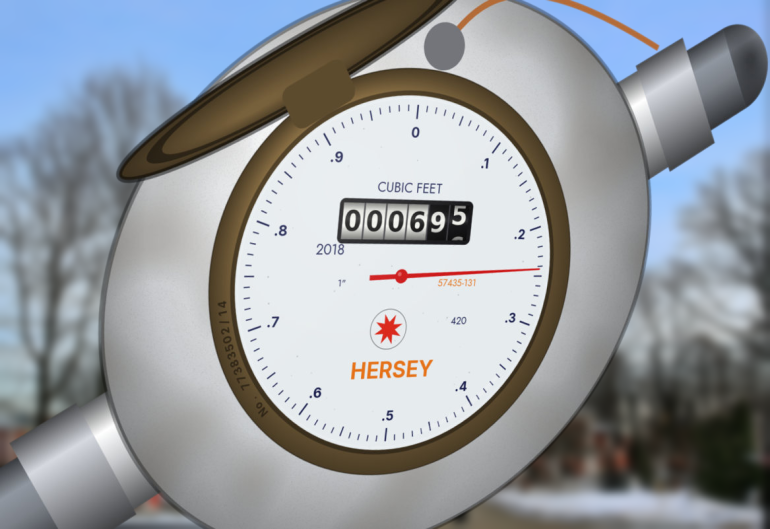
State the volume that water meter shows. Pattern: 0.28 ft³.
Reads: 695.24 ft³
